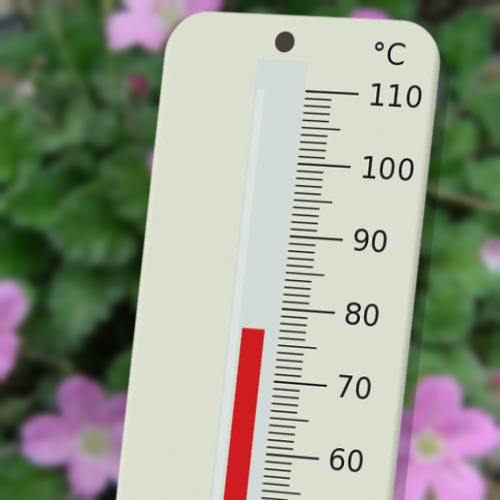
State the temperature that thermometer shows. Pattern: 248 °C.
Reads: 77 °C
